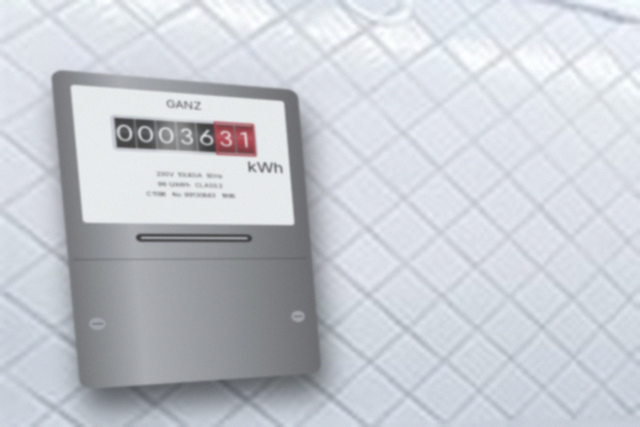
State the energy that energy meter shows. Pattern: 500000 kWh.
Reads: 36.31 kWh
